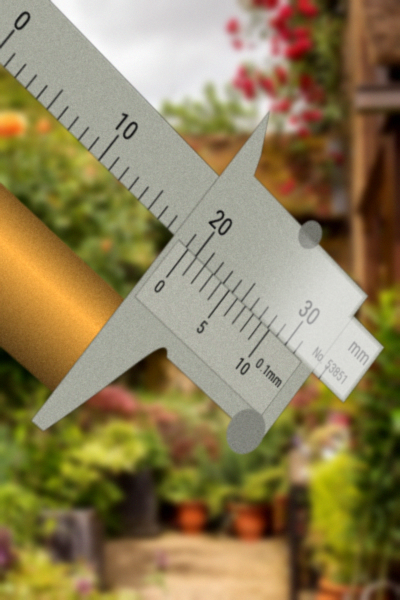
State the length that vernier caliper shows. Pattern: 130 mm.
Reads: 19.2 mm
